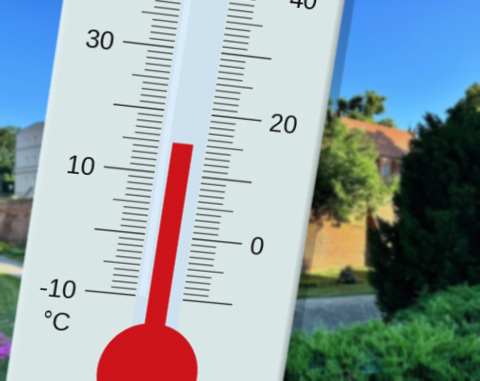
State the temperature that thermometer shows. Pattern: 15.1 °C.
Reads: 15 °C
